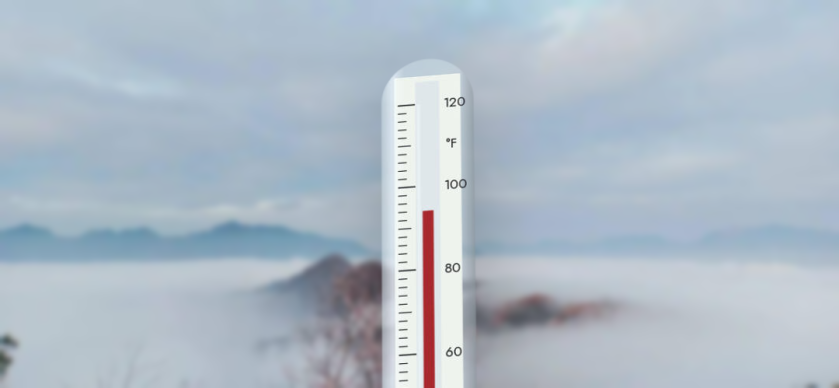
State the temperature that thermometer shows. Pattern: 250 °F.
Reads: 94 °F
